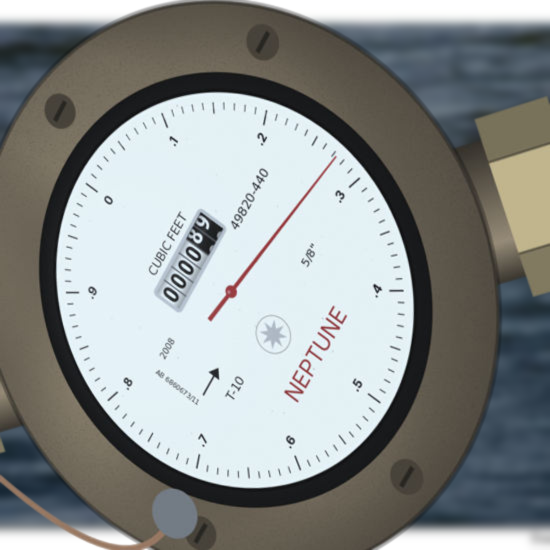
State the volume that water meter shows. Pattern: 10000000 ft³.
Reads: 89.27 ft³
